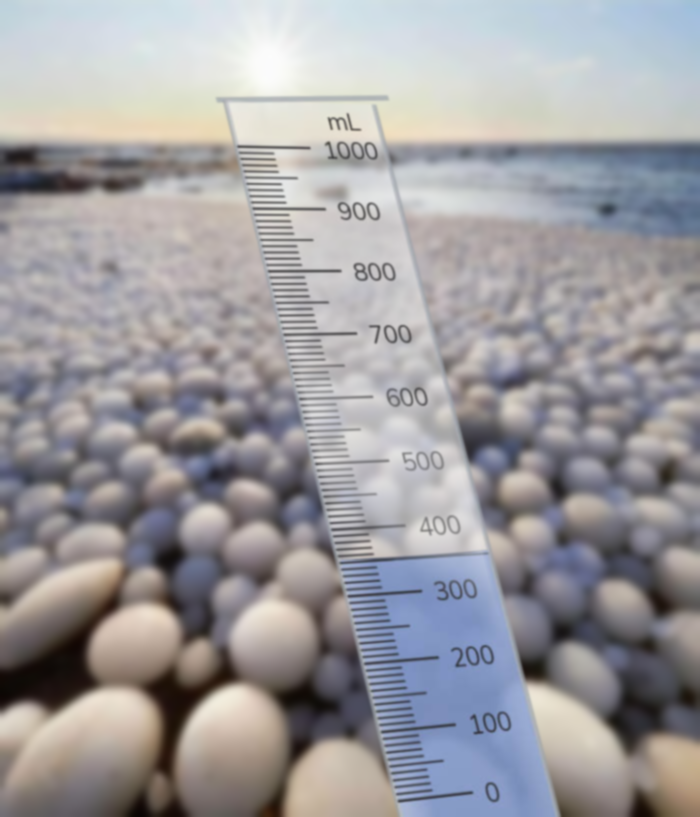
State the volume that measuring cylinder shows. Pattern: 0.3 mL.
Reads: 350 mL
